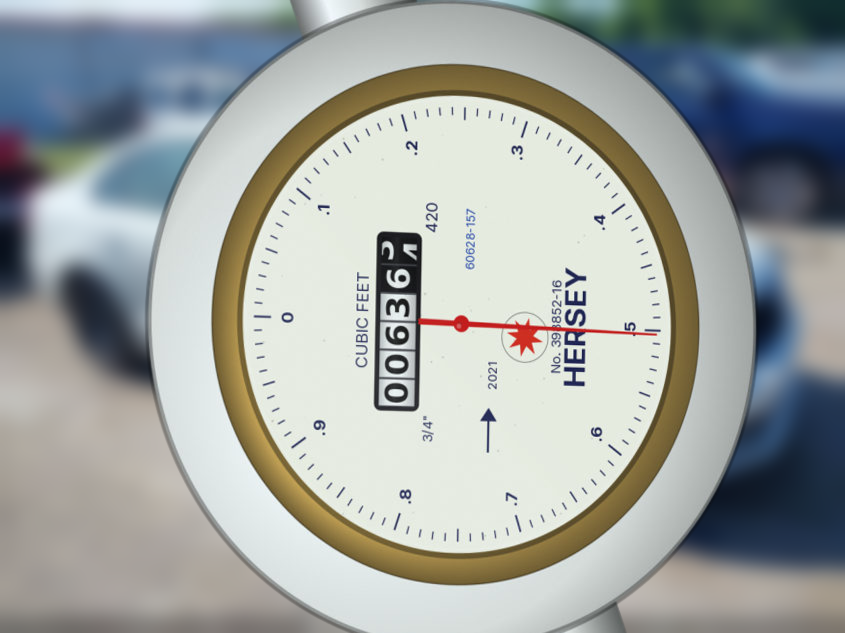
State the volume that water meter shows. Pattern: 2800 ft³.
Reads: 6363.50 ft³
